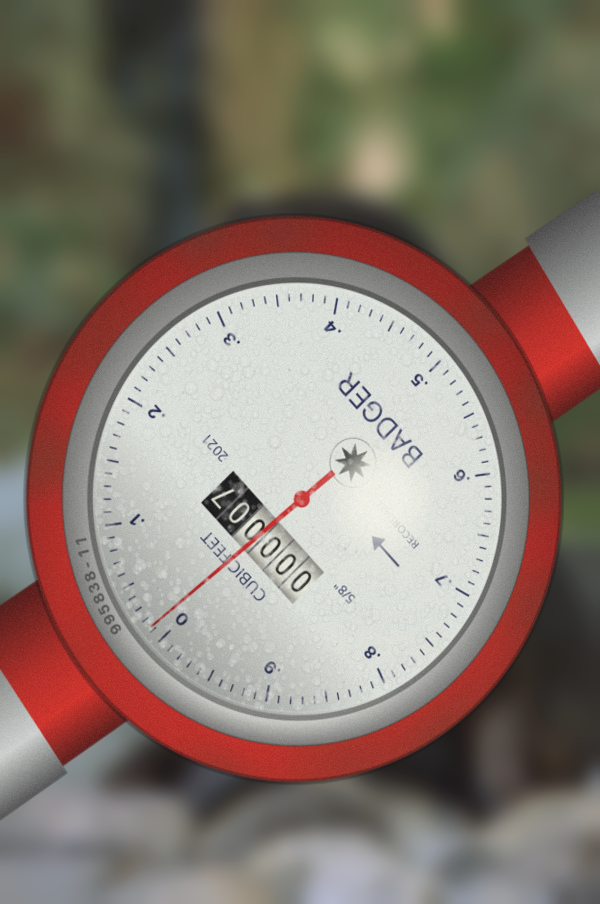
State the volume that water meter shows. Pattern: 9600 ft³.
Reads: 7.01 ft³
